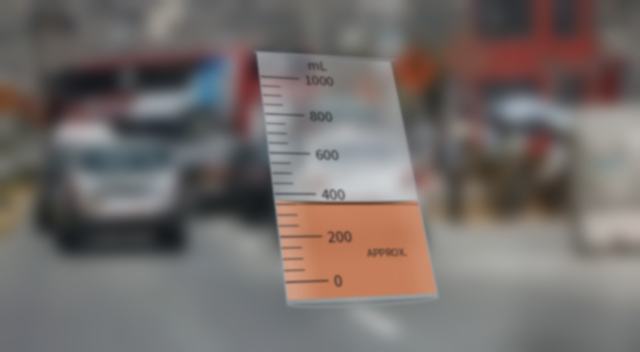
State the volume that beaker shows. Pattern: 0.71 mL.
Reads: 350 mL
